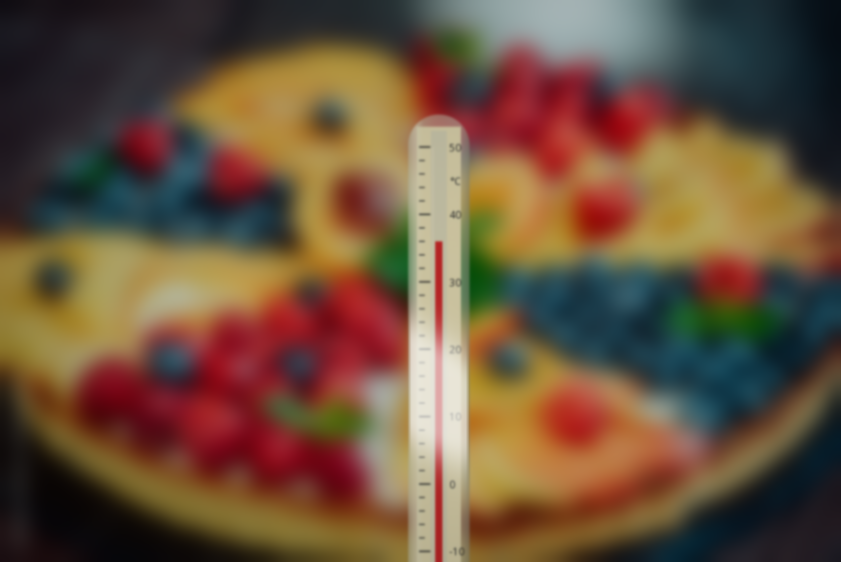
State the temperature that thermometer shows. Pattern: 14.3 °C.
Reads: 36 °C
